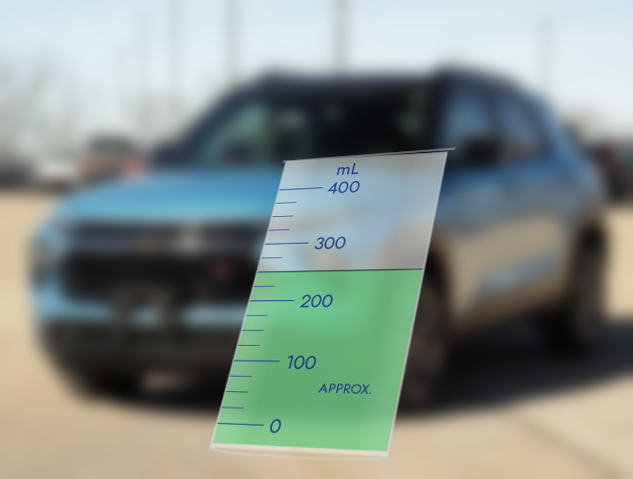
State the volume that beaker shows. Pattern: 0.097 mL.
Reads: 250 mL
